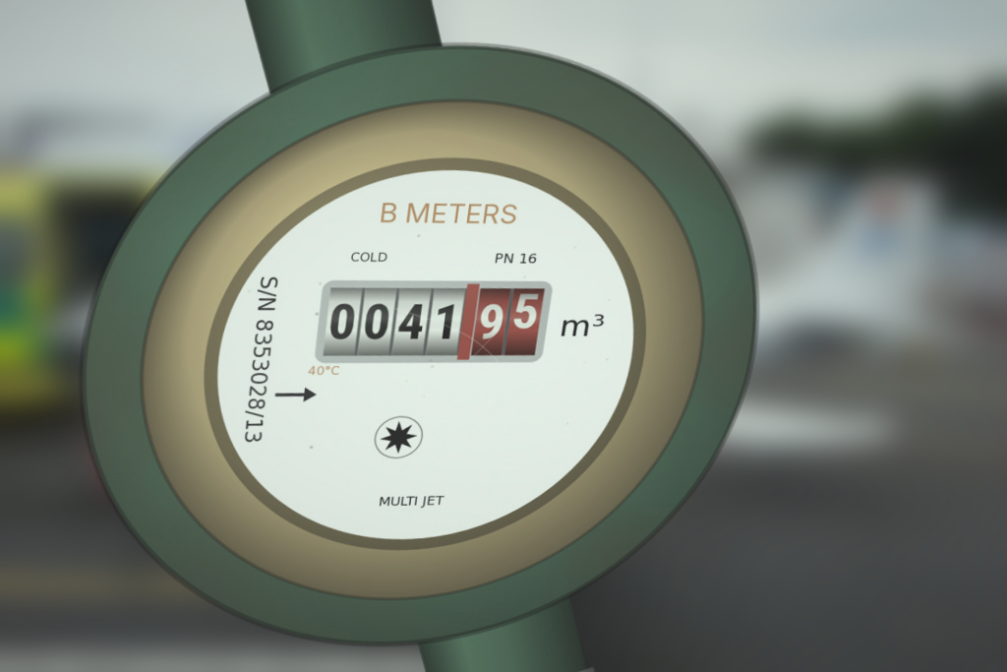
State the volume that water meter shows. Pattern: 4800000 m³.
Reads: 41.95 m³
